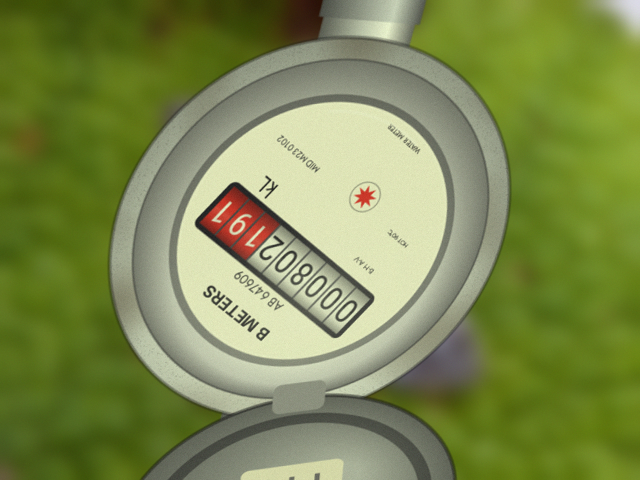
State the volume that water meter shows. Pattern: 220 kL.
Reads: 802.191 kL
